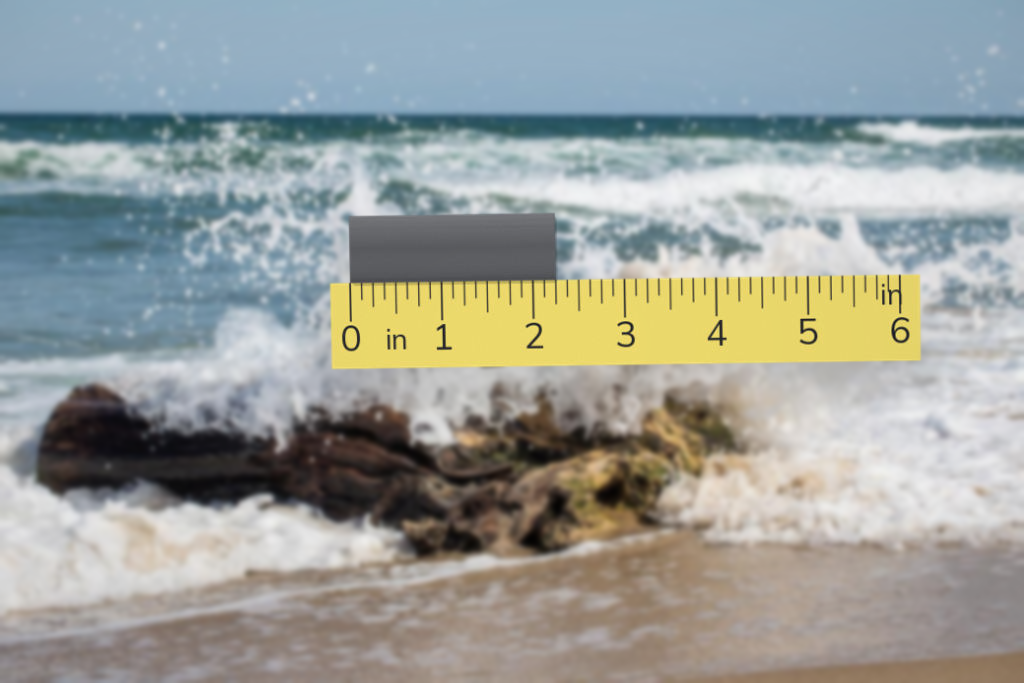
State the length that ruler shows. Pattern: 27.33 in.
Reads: 2.25 in
